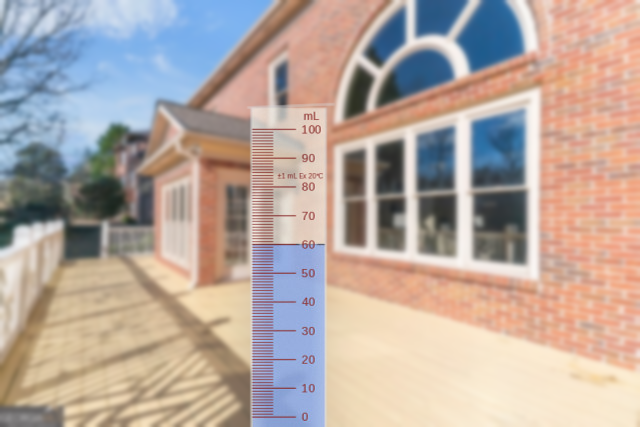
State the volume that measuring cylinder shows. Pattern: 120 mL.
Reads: 60 mL
